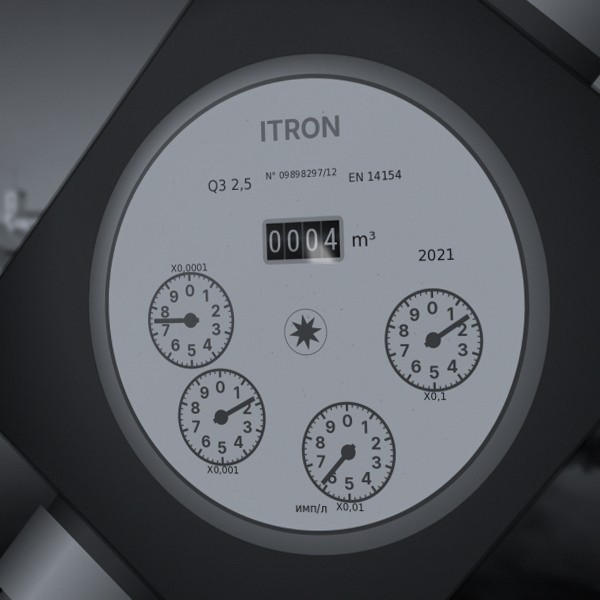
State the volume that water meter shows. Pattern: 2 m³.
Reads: 4.1617 m³
